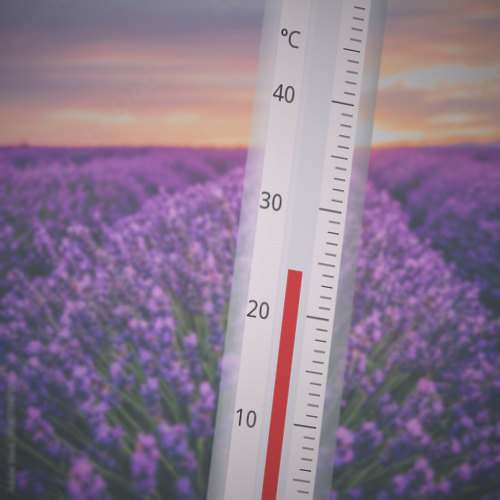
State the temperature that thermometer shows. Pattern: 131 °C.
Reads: 24 °C
